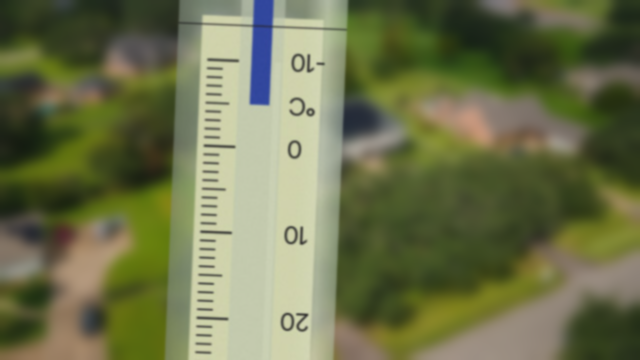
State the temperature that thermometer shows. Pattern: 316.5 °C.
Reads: -5 °C
